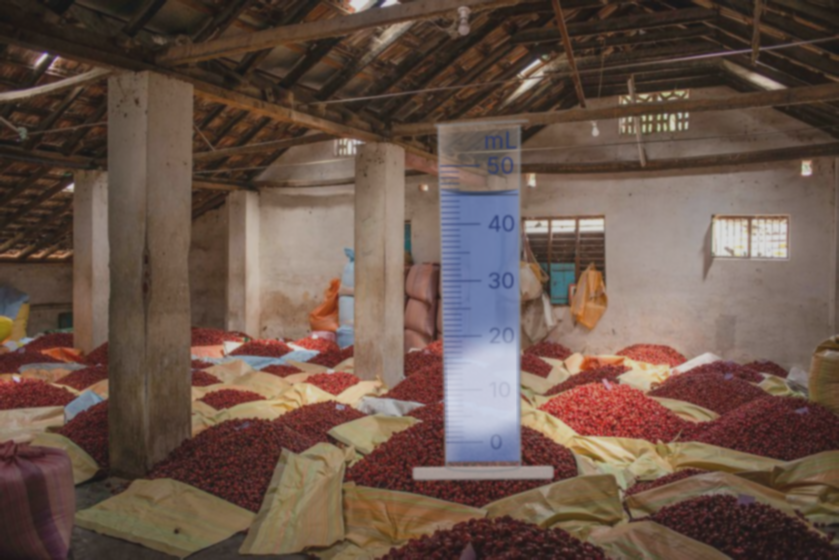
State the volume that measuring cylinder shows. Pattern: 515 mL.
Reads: 45 mL
